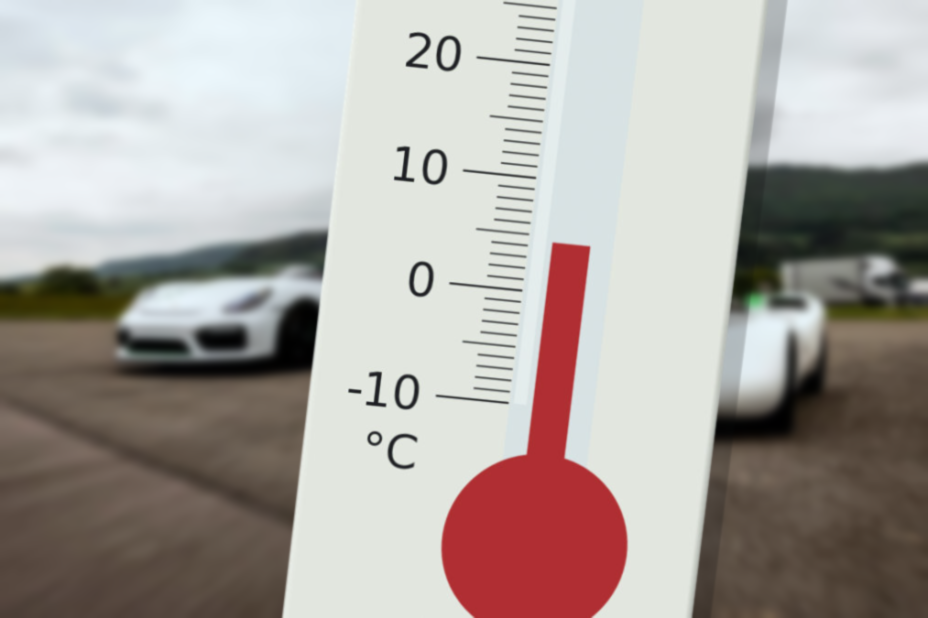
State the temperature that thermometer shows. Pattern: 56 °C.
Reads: 4.5 °C
